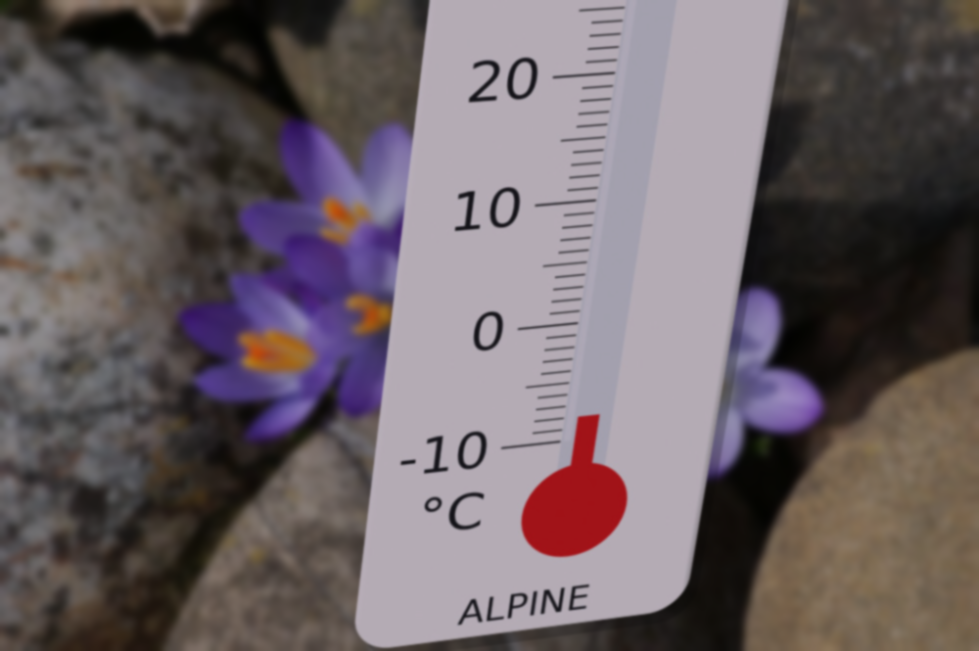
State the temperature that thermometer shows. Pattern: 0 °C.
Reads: -8 °C
